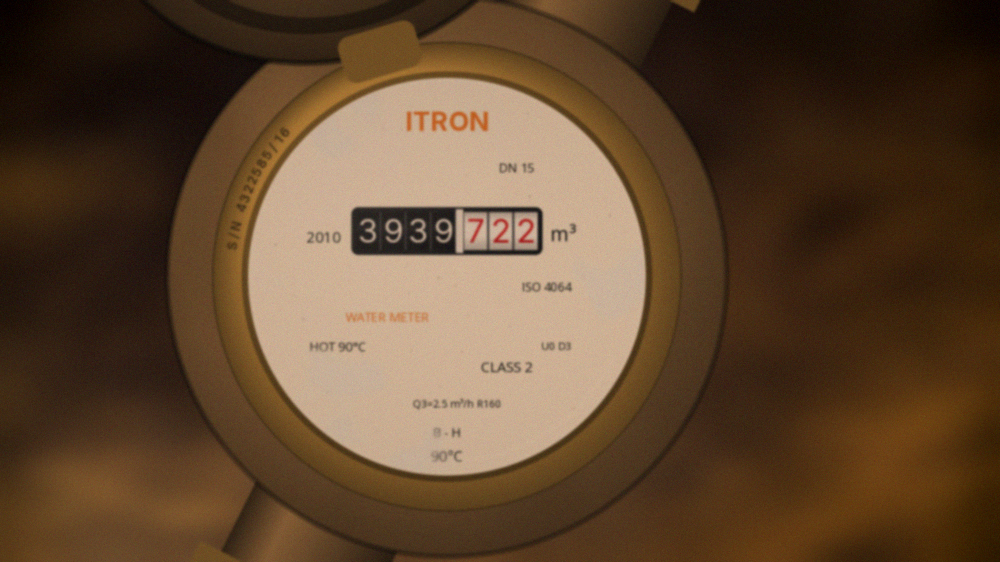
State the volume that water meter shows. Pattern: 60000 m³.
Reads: 3939.722 m³
